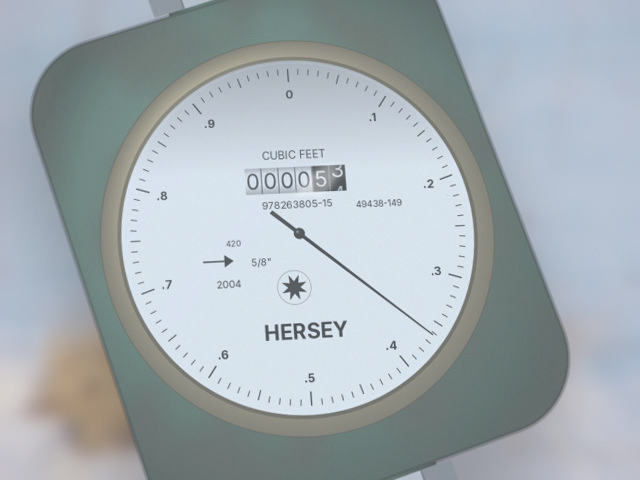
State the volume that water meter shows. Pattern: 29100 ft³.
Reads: 53.36 ft³
